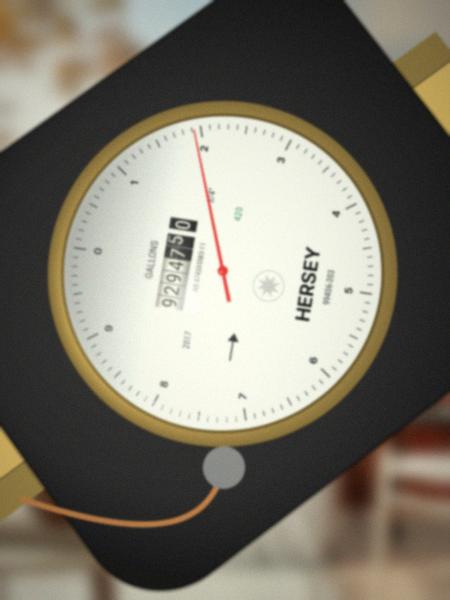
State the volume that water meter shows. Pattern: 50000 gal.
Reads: 9294751.9 gal
